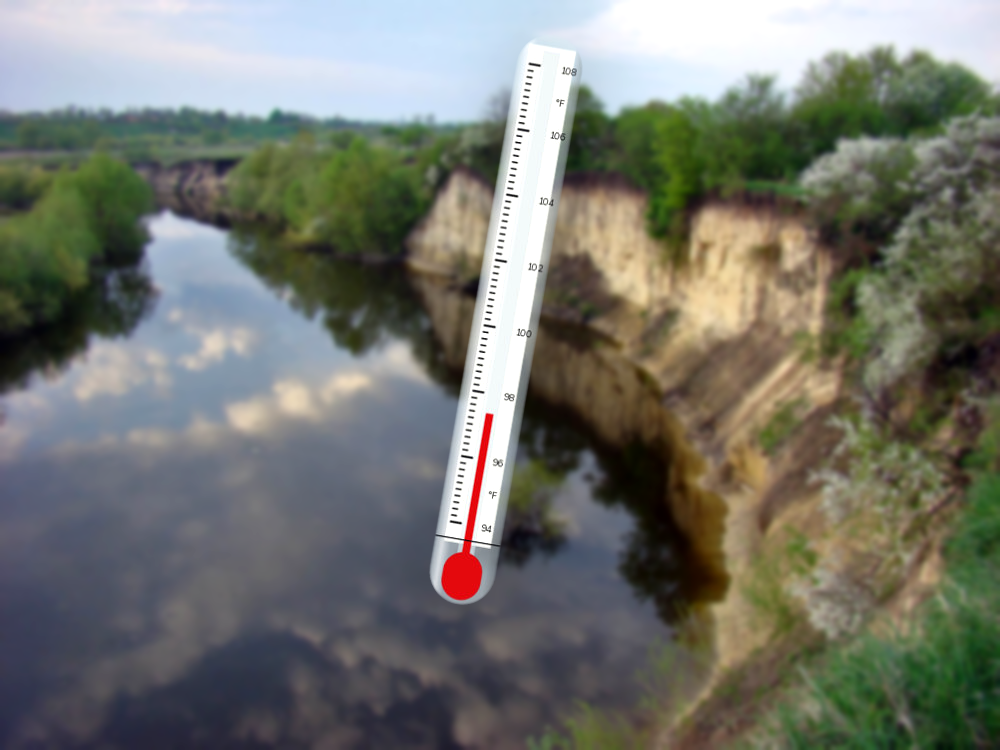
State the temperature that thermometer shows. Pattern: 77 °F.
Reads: 97.4 °F
